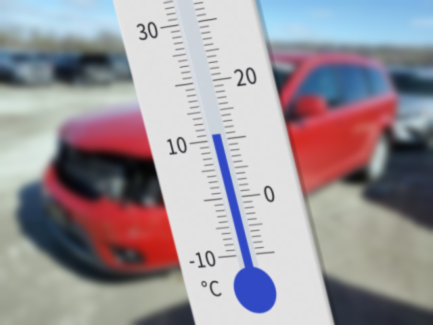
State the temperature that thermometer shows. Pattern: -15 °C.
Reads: 11 °C
